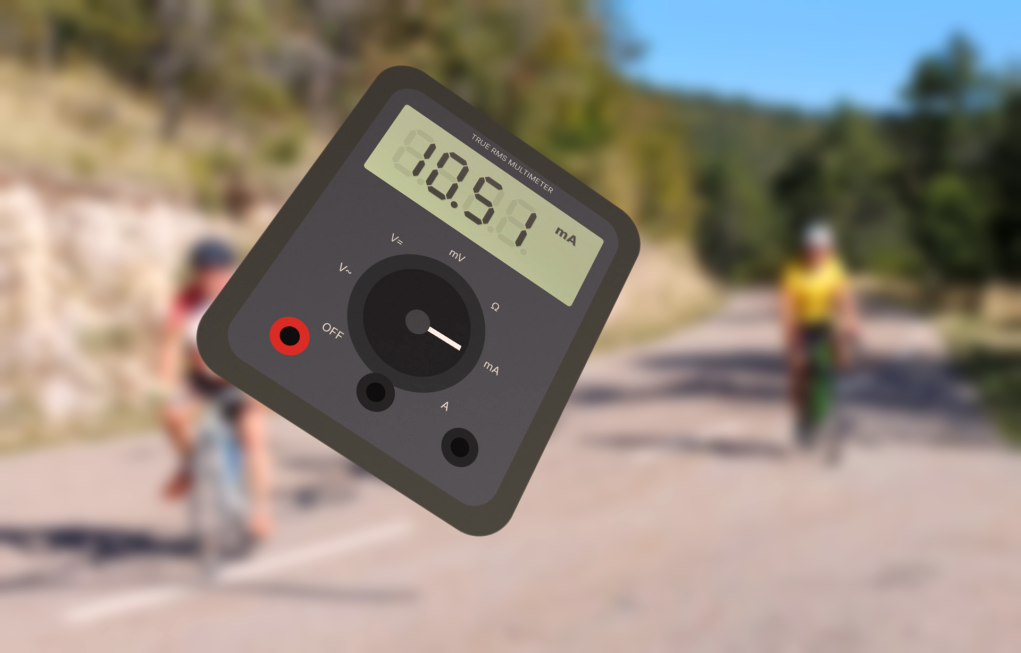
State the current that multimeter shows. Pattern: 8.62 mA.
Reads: 10.51 mA
